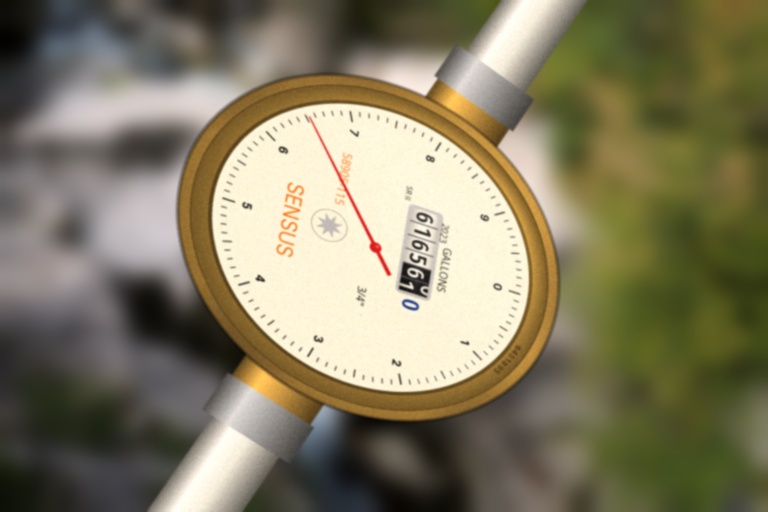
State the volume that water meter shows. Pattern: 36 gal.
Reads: 6165606.5 gal
